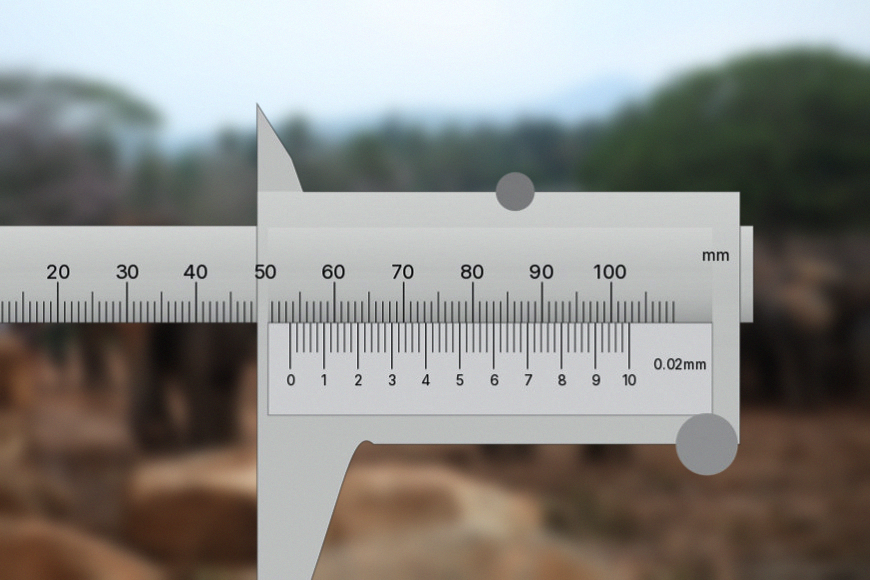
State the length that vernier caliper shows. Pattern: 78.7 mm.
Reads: 53.6 mm
